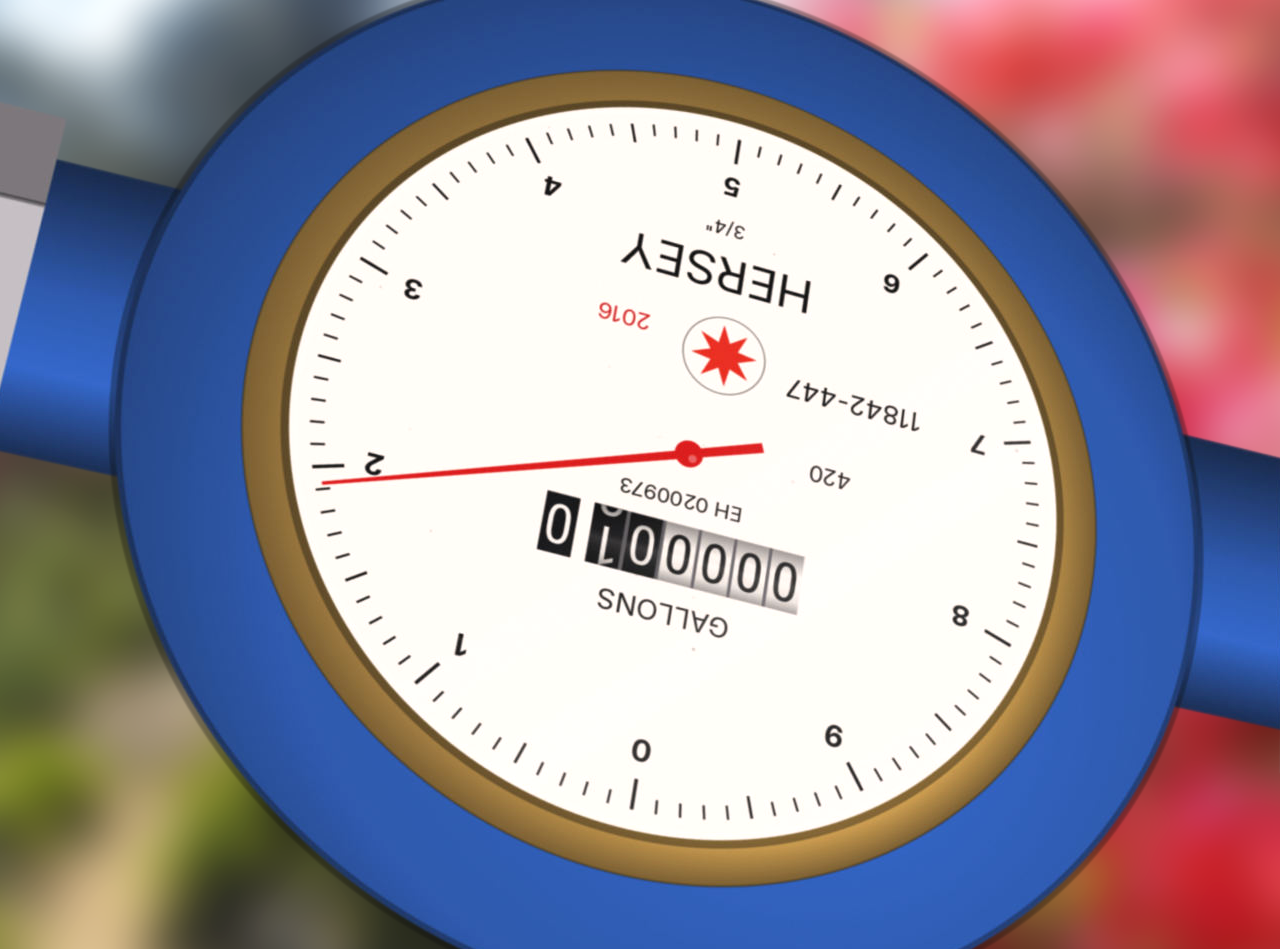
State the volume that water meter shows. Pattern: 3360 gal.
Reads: 11.9 gal
